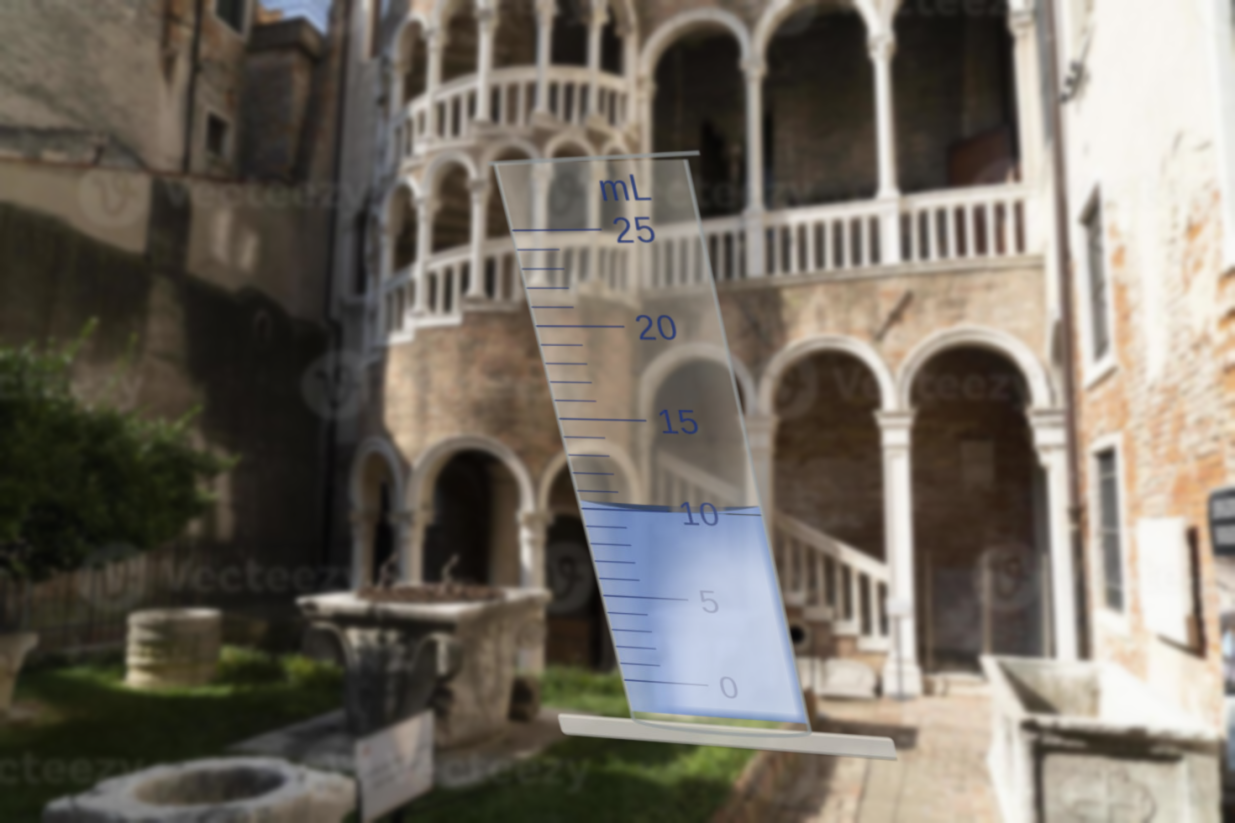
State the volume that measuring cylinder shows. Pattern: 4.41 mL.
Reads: 10 mL
